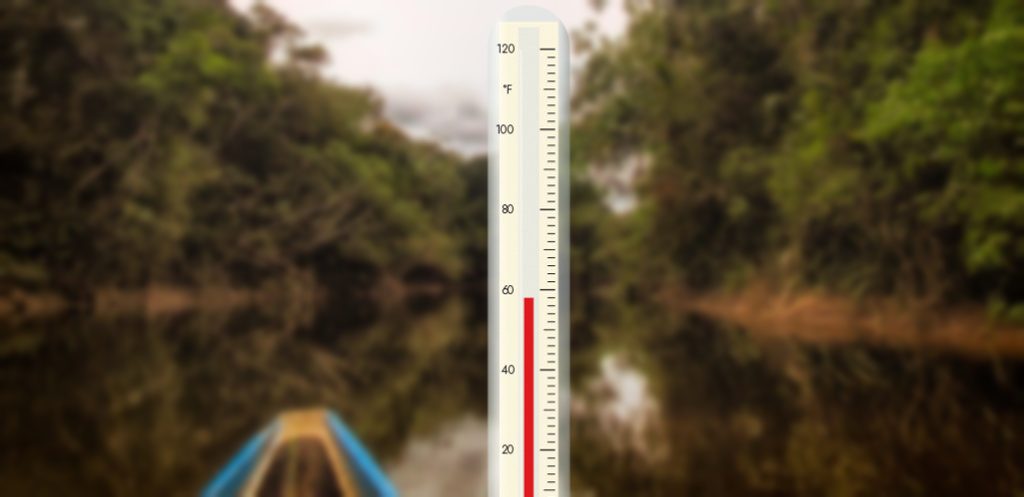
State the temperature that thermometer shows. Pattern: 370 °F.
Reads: 58 °F
